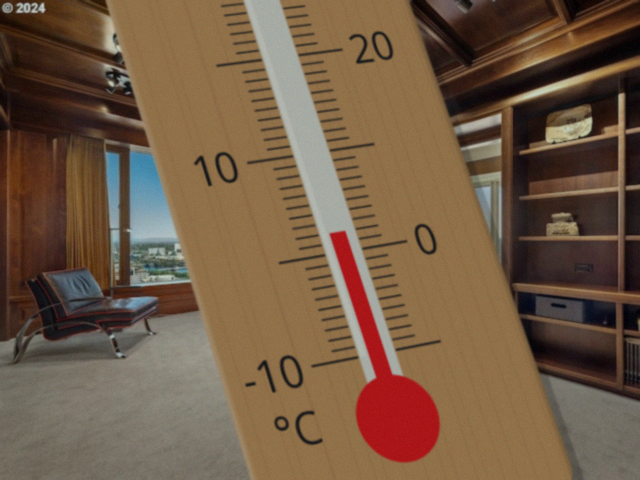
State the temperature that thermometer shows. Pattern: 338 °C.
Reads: 2 °C
